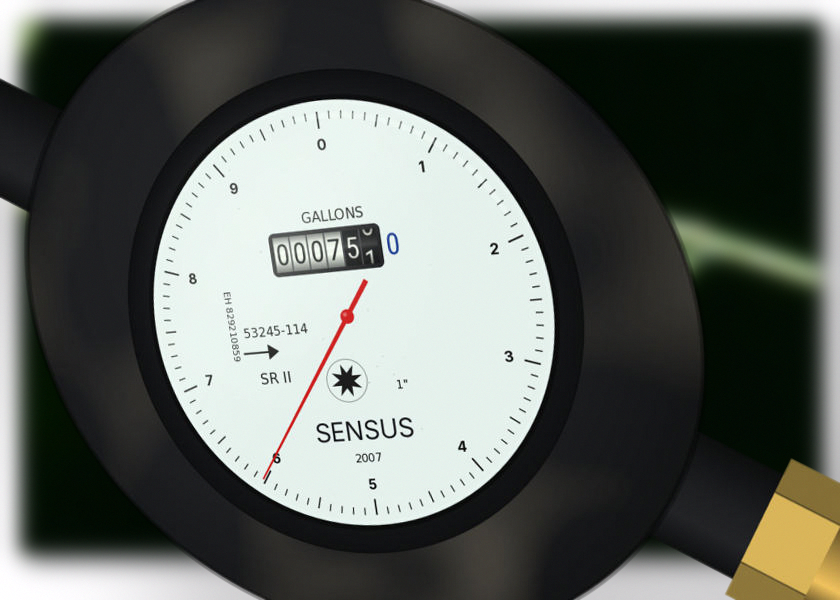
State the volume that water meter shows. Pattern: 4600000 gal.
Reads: 7506.0 gal
